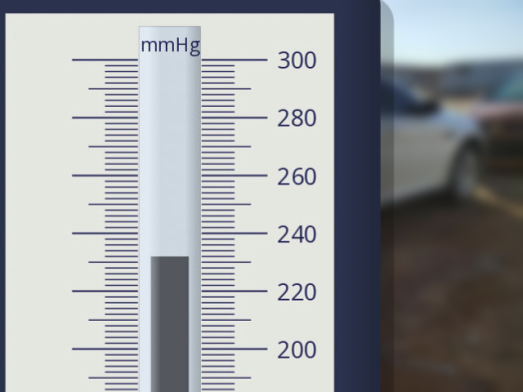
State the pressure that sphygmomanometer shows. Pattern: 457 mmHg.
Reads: 232 mmHg
